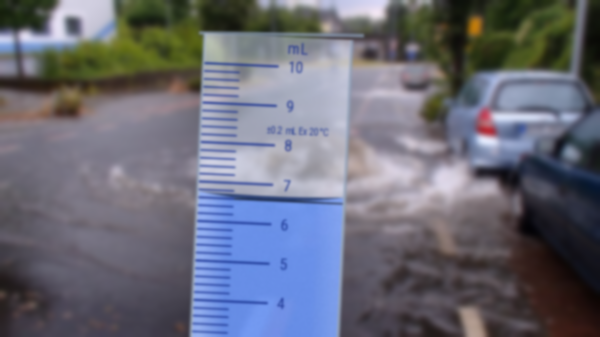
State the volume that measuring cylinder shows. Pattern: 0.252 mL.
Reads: 6.6 mL
